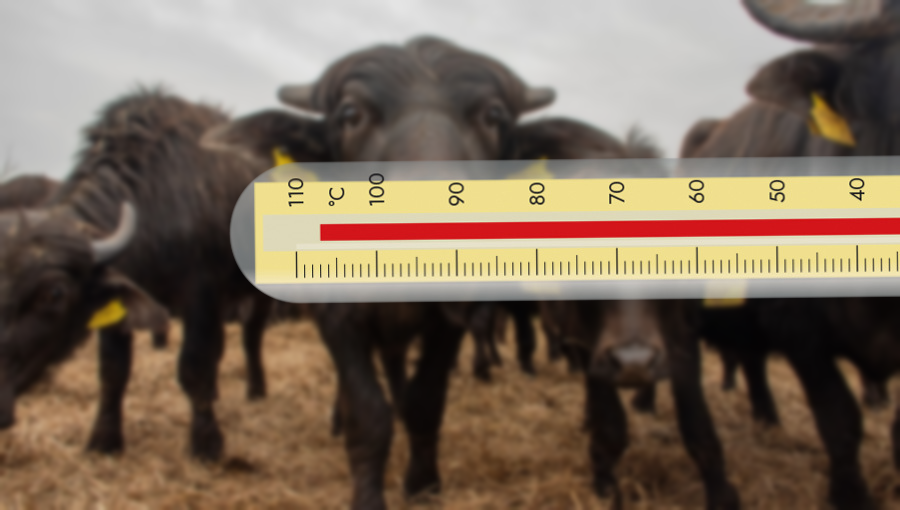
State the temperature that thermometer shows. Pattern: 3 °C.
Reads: 107 °C
